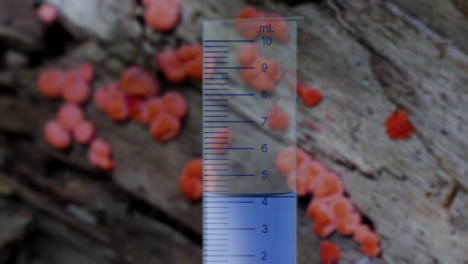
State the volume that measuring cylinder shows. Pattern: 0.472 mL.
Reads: 4.2 mL
